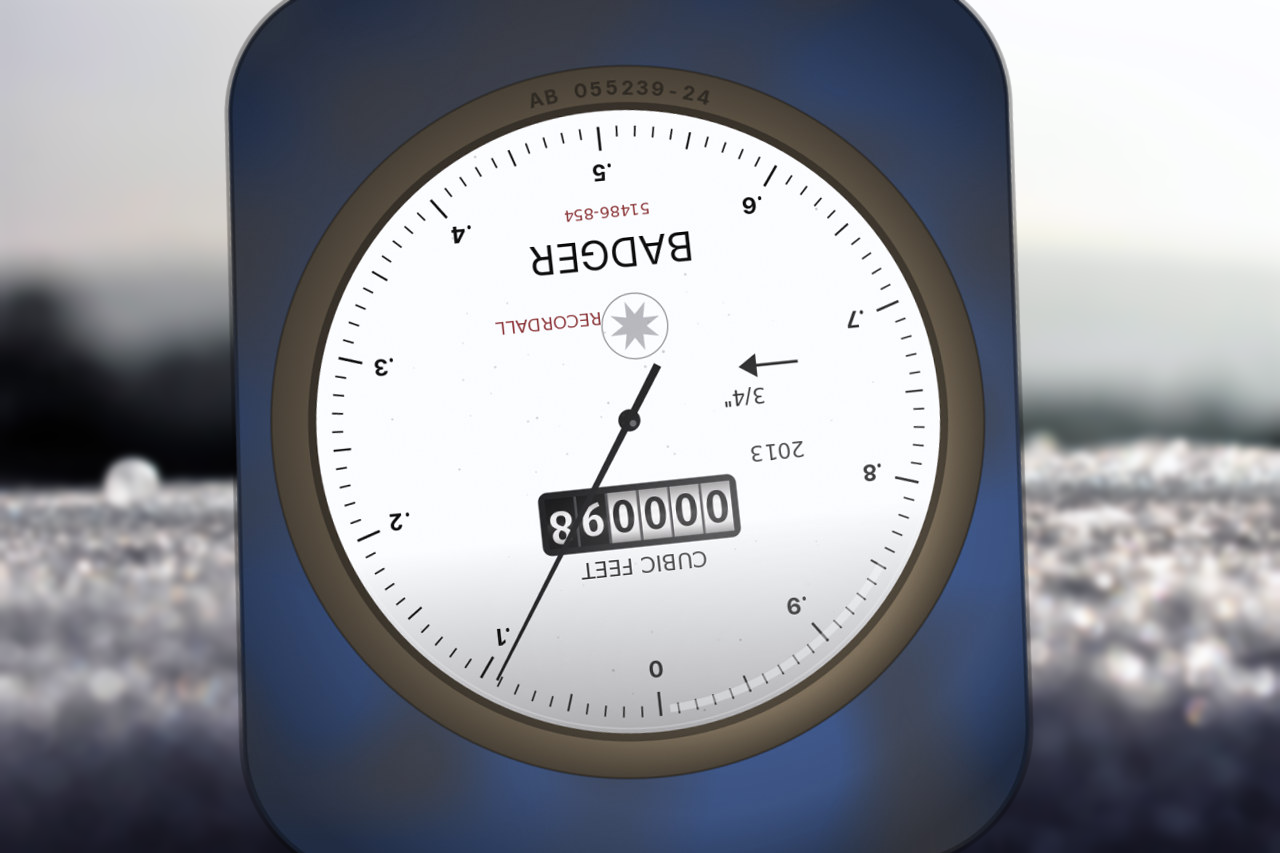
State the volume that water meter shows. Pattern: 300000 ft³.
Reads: 98.09 ft³
